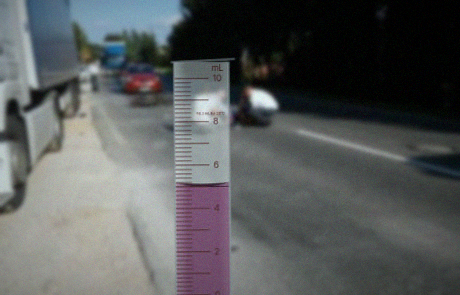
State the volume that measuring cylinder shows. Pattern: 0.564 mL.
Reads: 5 mL
